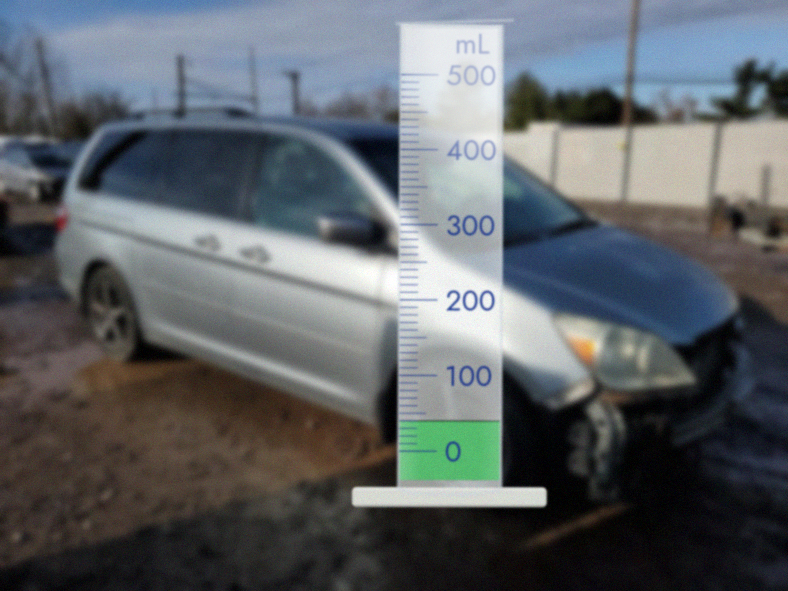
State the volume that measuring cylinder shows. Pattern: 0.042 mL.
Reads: 40 mL
